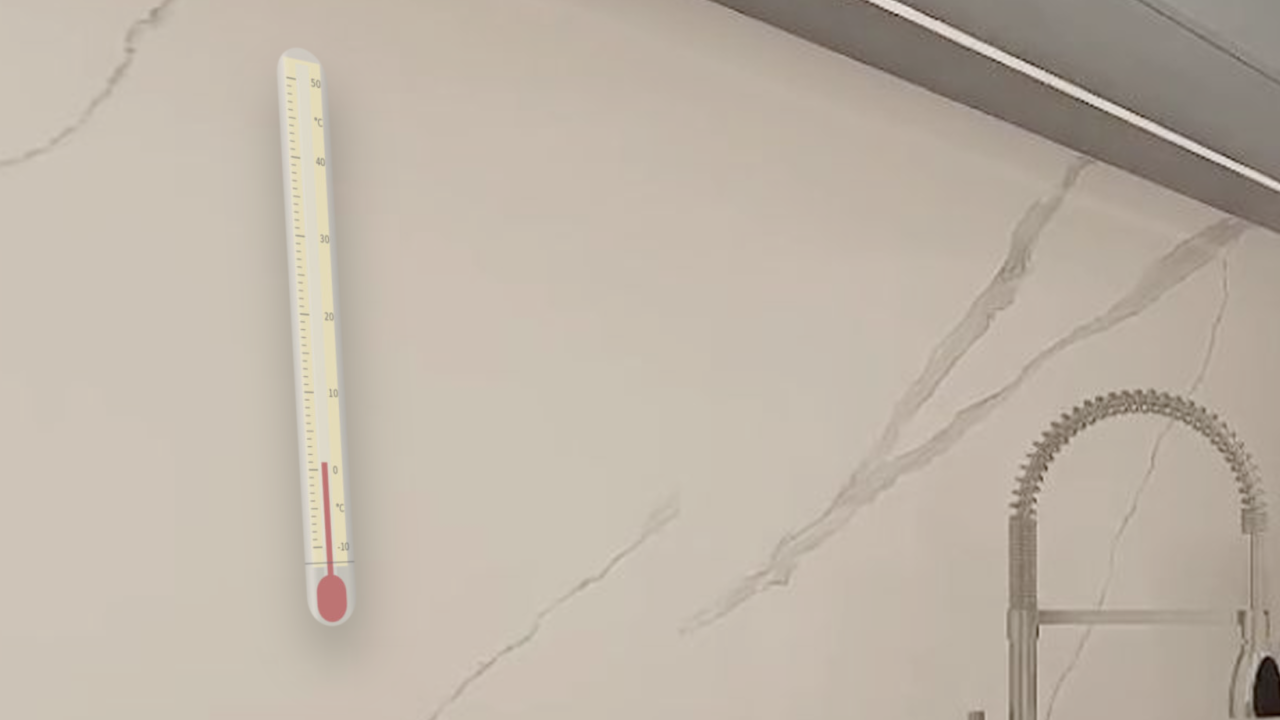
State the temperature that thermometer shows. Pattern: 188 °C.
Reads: 1 °C
